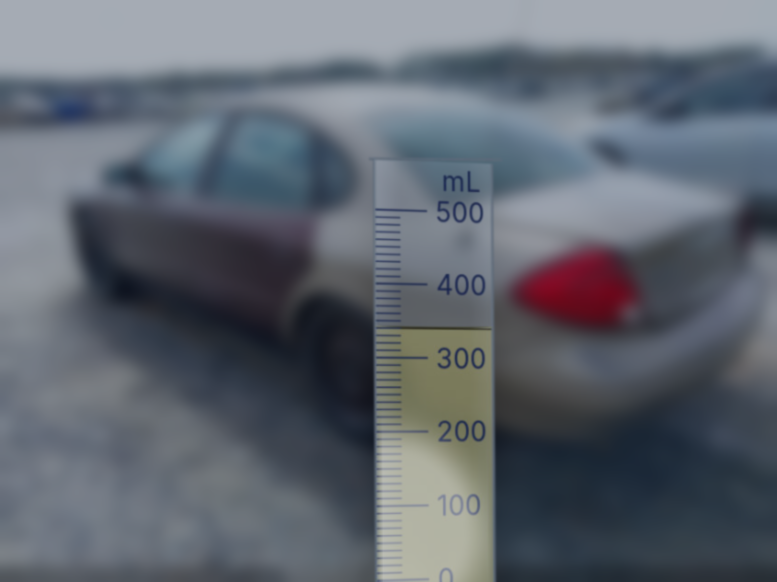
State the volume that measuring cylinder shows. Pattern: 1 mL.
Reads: 340 mL
